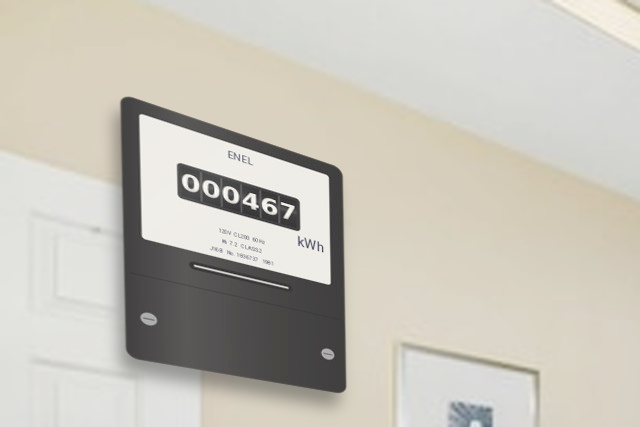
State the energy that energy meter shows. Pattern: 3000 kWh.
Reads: 467 kWh
